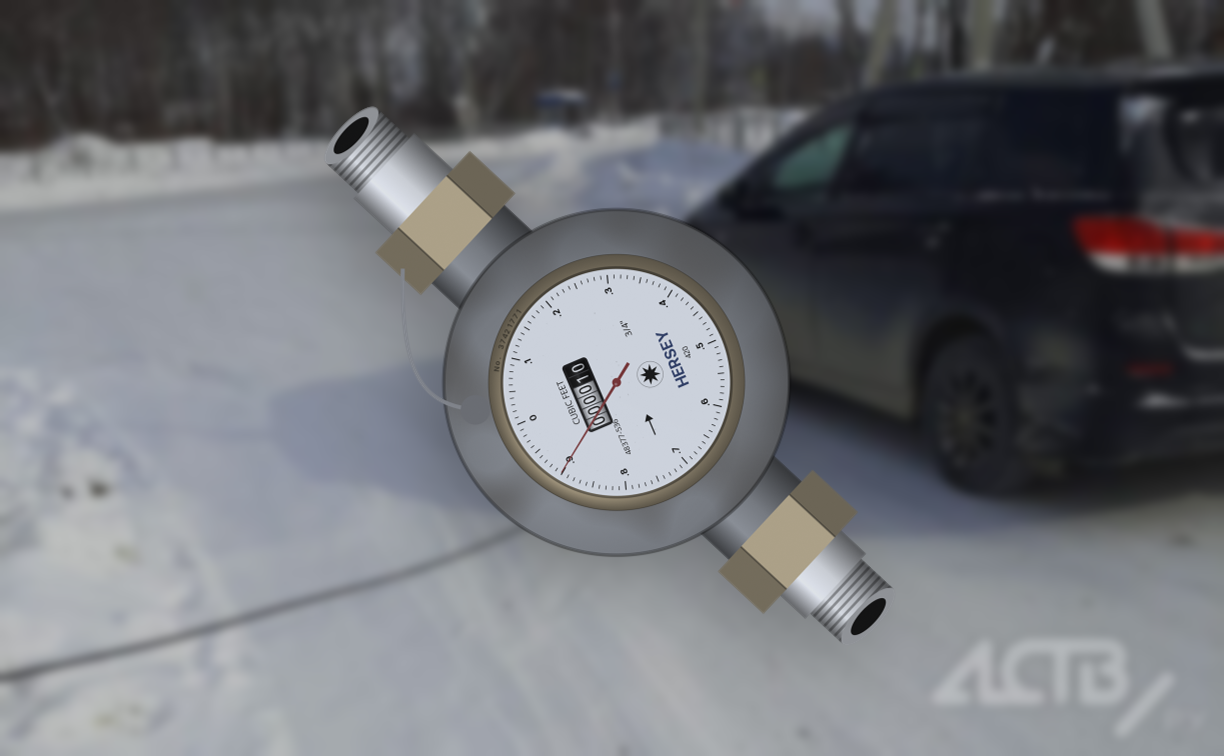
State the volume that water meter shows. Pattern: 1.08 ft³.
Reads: 9.90 ft³
